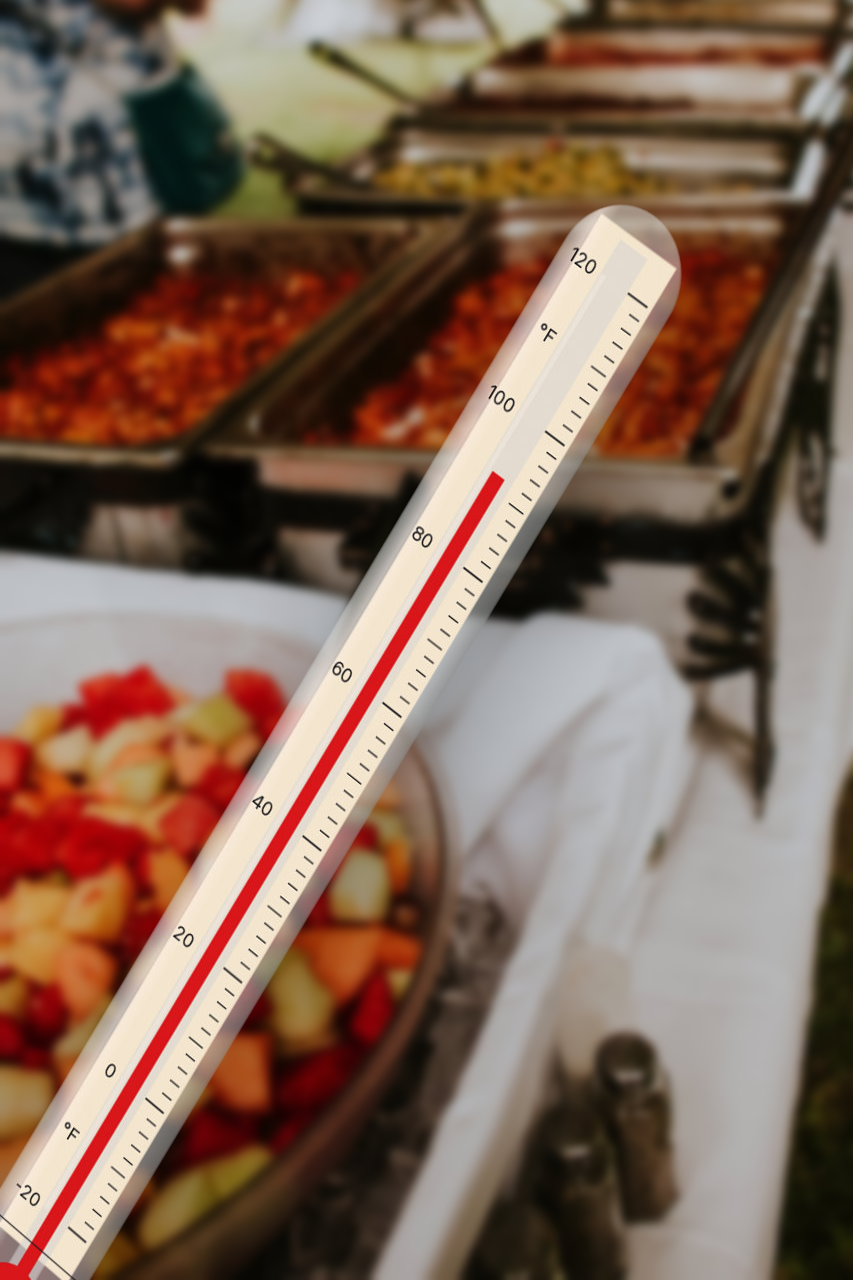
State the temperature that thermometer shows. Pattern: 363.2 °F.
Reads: 92 °F
